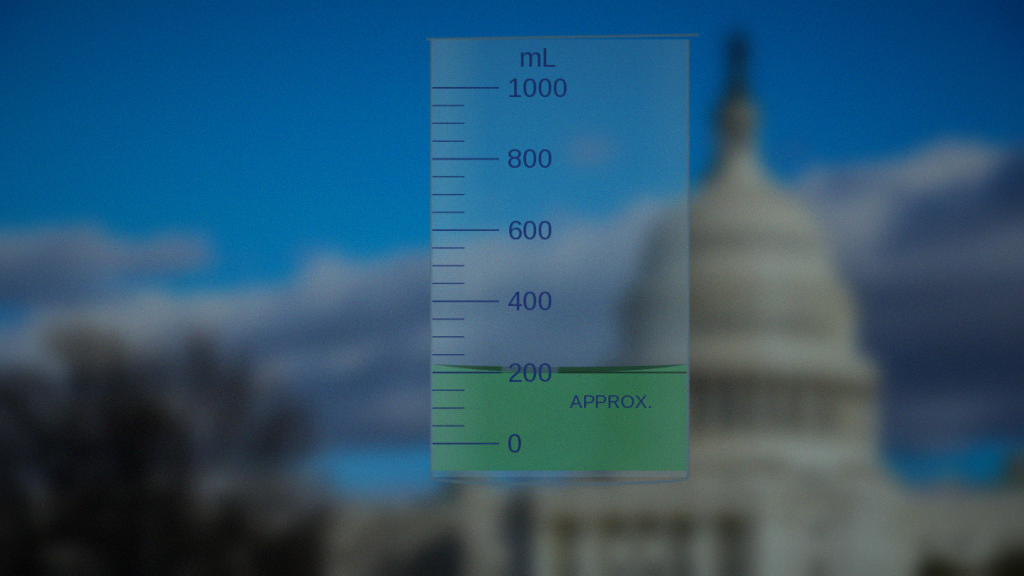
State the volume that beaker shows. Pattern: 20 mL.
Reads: 200 mL
